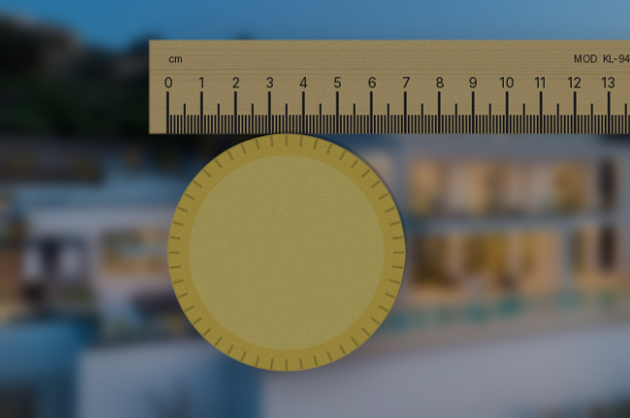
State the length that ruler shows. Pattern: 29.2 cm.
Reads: 7 cm
